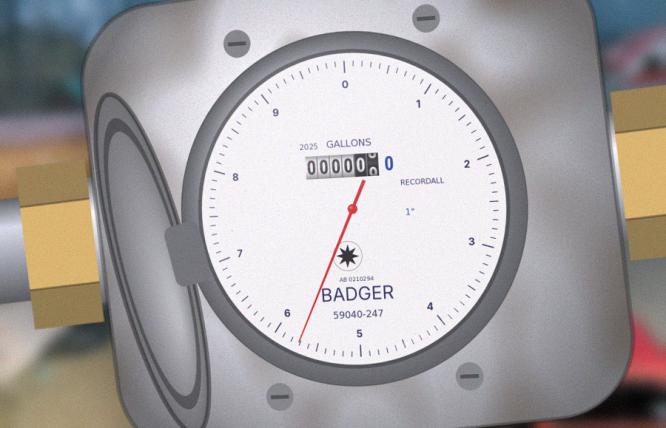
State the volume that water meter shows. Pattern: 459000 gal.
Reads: 85.7 gal
